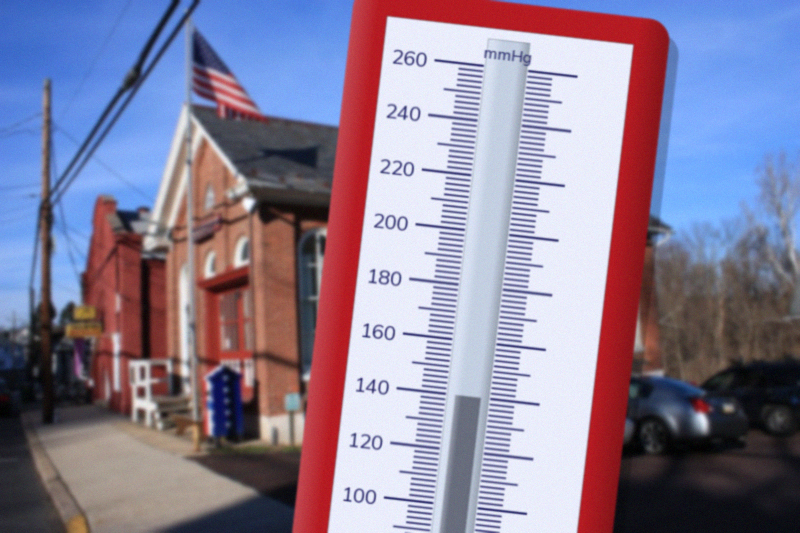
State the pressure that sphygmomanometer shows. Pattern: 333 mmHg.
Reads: 140 mmHg
